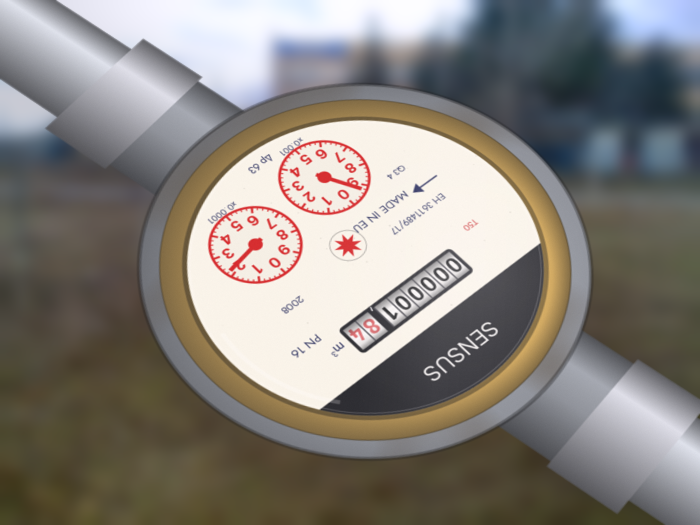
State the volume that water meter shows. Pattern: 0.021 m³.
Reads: 1.8392 m³
